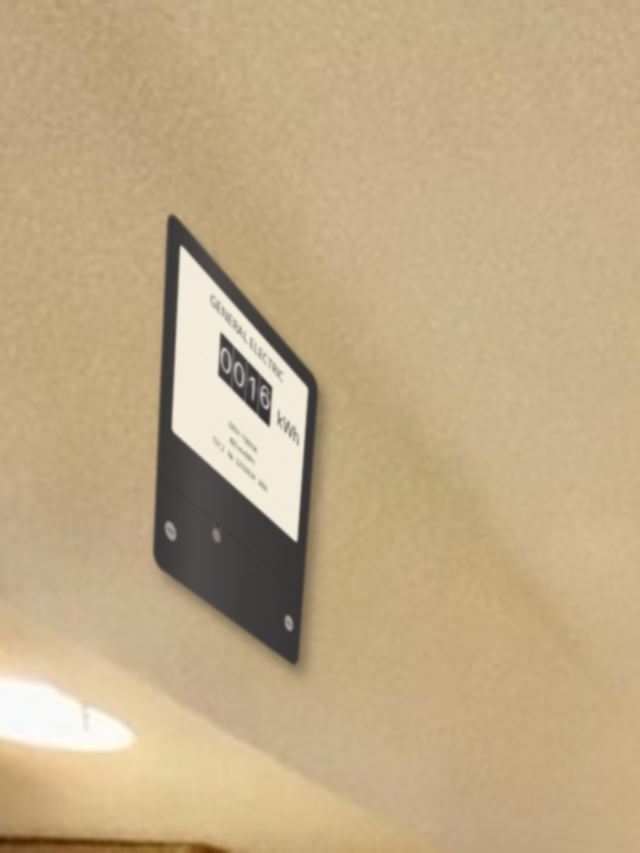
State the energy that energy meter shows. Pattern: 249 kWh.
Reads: 16 kWh
